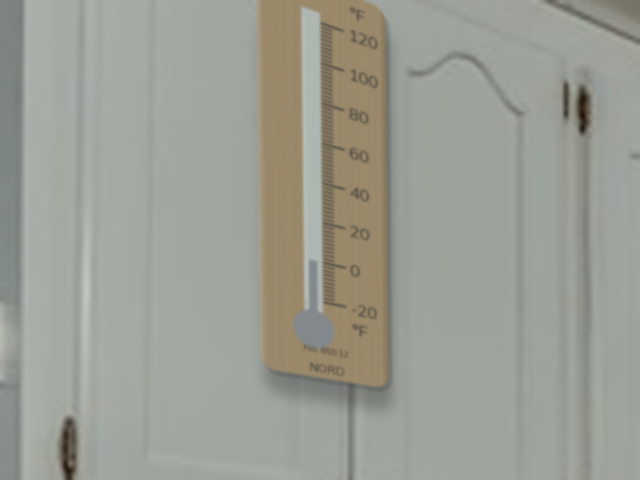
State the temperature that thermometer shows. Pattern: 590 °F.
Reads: 0 °F
